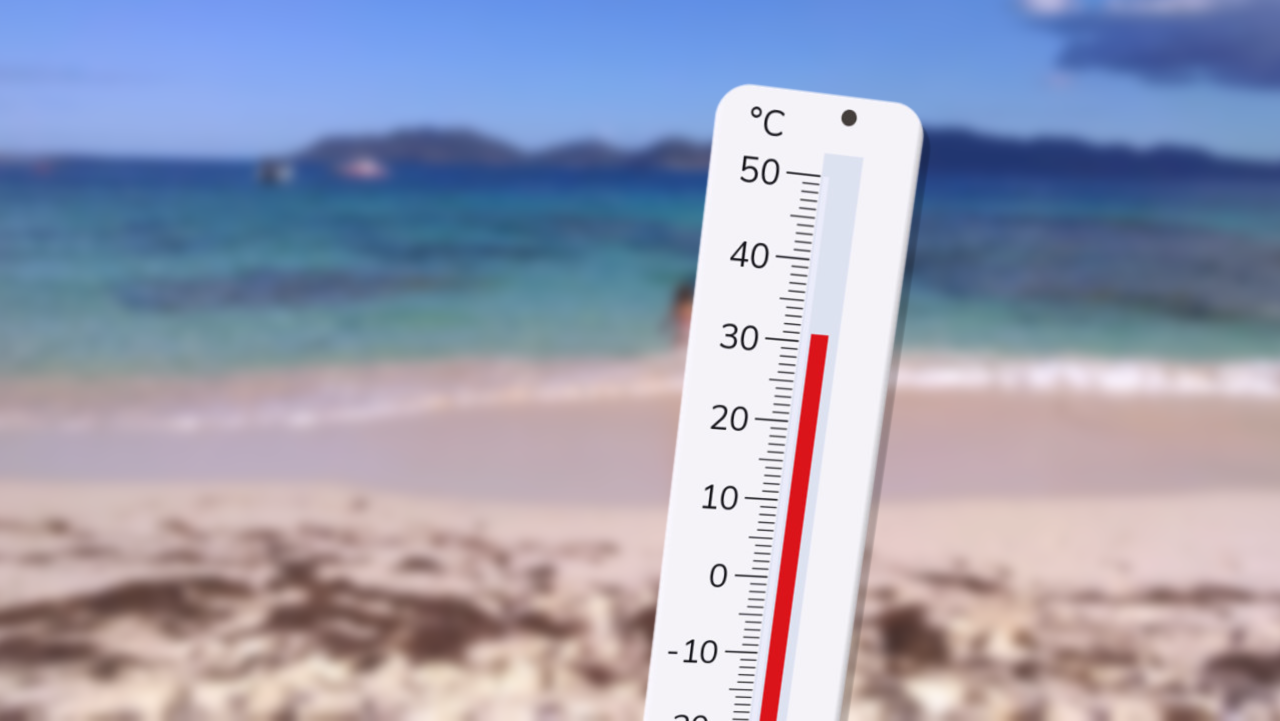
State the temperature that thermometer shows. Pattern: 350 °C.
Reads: 31 °C
